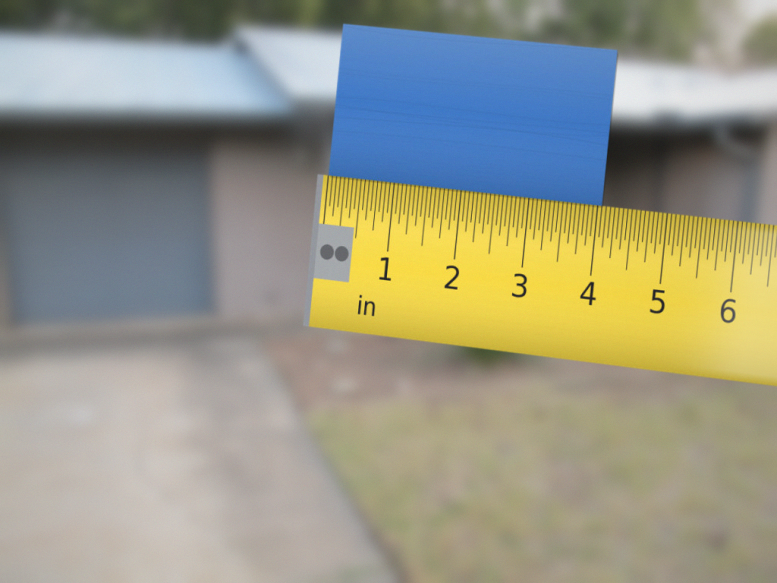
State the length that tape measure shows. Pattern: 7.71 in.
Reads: 4.0625 in
